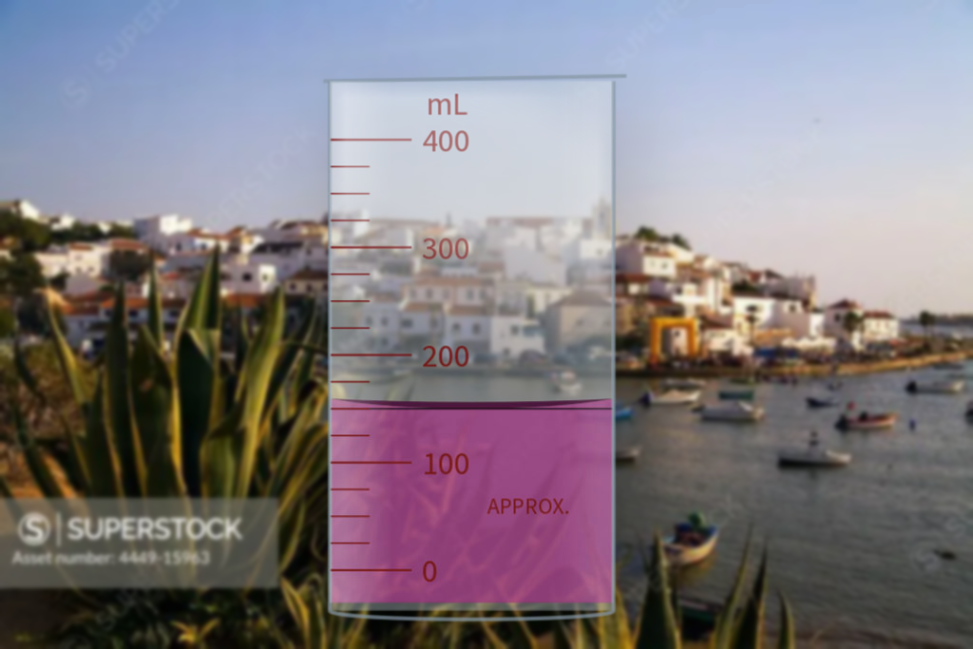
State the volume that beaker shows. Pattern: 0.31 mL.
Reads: 150 mL
